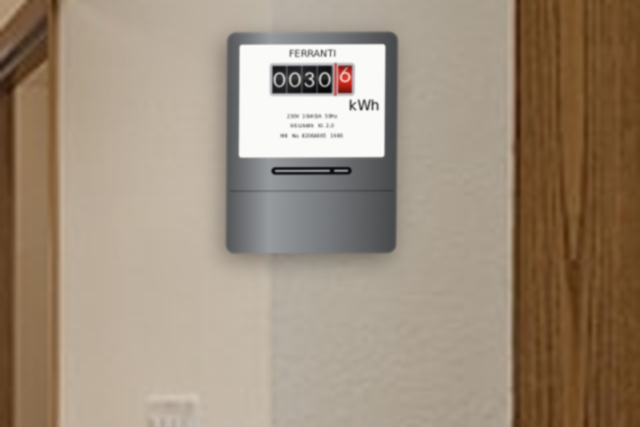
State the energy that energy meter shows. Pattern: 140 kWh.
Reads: 30.6 kWh
